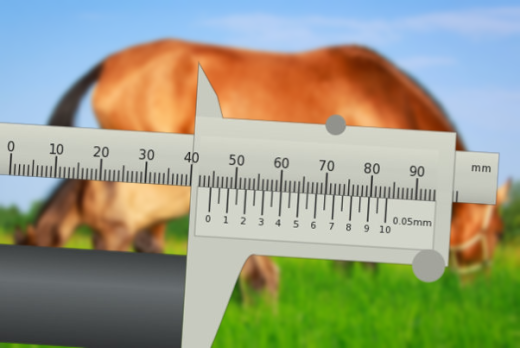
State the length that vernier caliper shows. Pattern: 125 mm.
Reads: 44.5 mm
